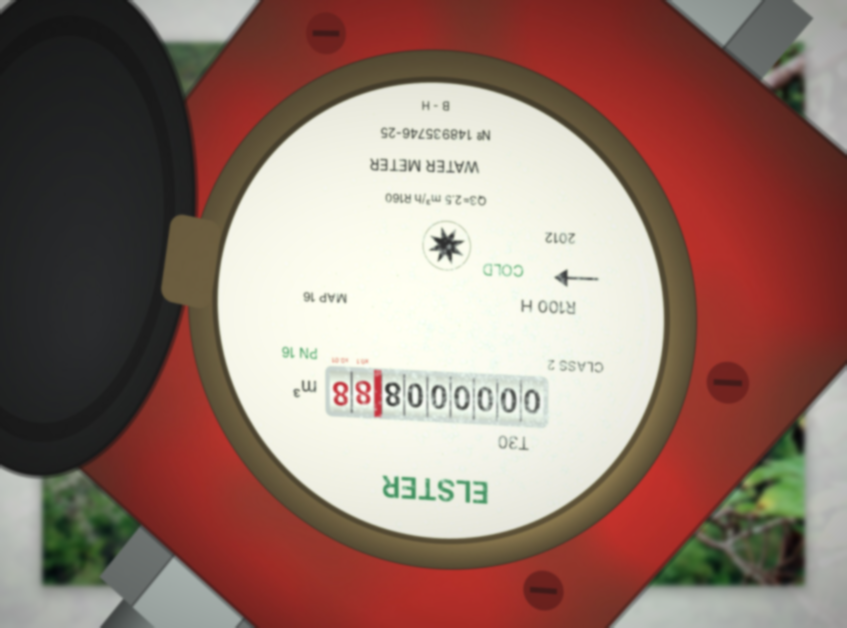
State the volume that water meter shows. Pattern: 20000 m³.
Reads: 8.88 m³
